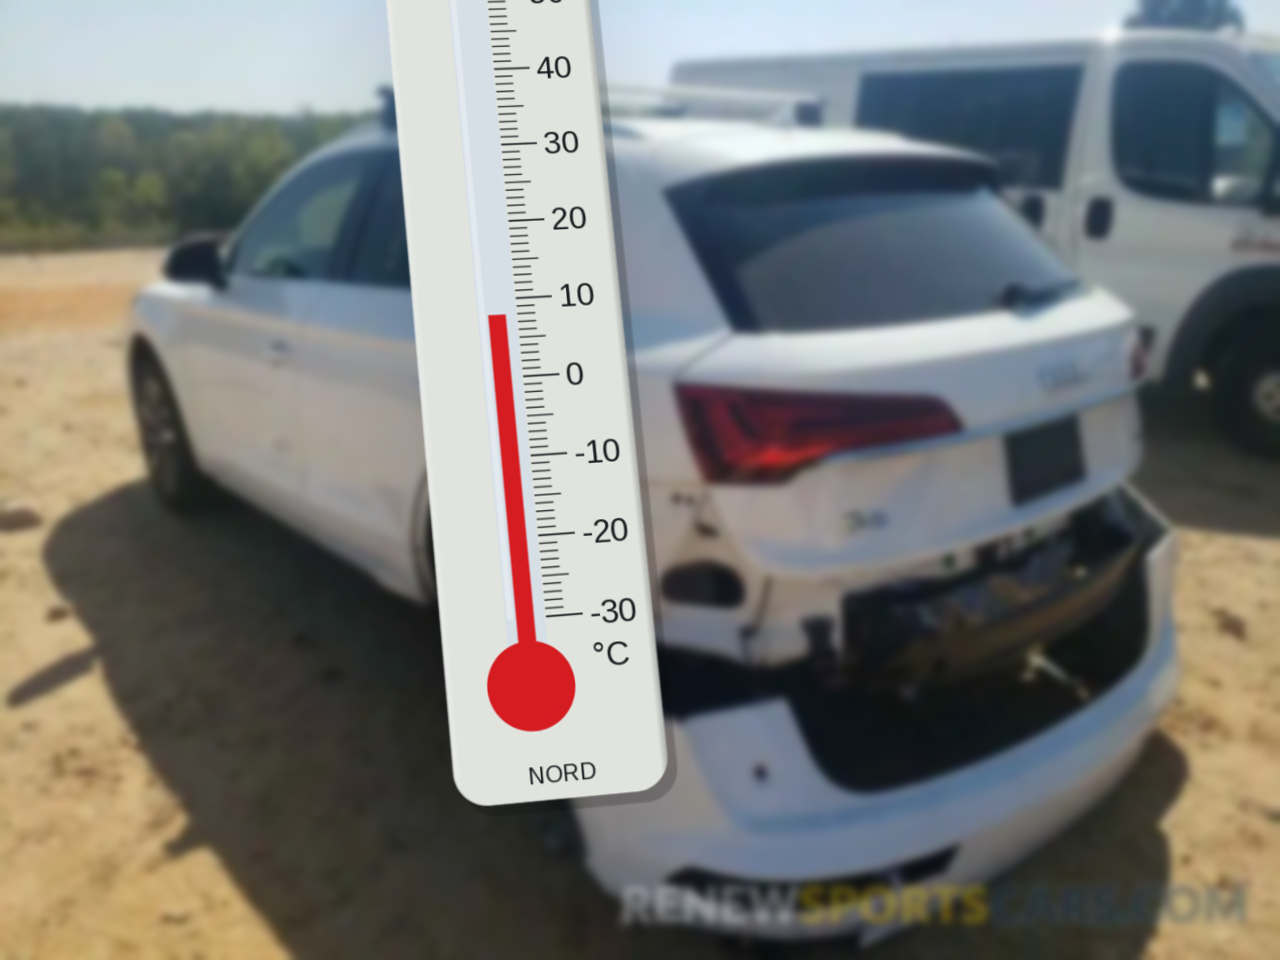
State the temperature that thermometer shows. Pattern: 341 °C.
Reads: 8 °C
